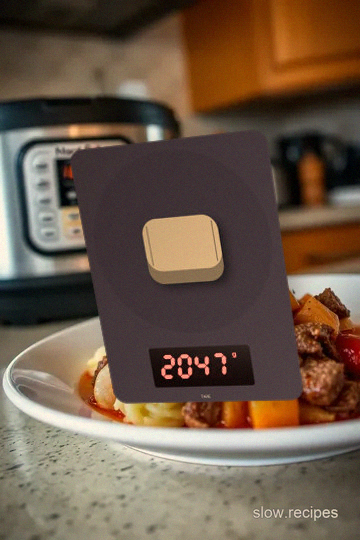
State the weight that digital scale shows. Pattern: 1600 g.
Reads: 2047 g
